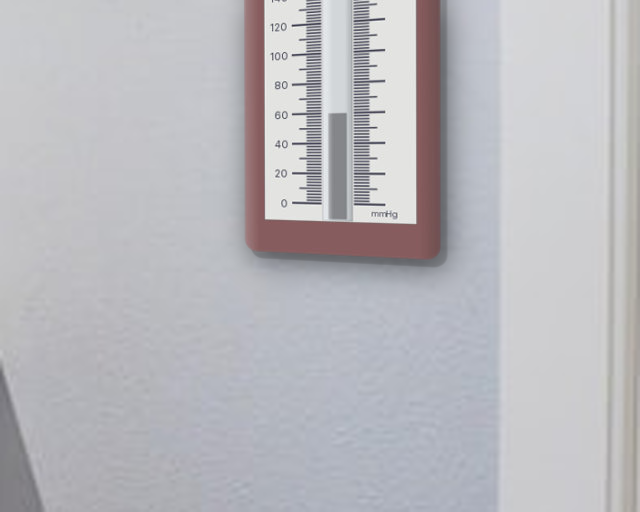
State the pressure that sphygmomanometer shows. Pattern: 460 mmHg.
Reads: 60 mmHg
